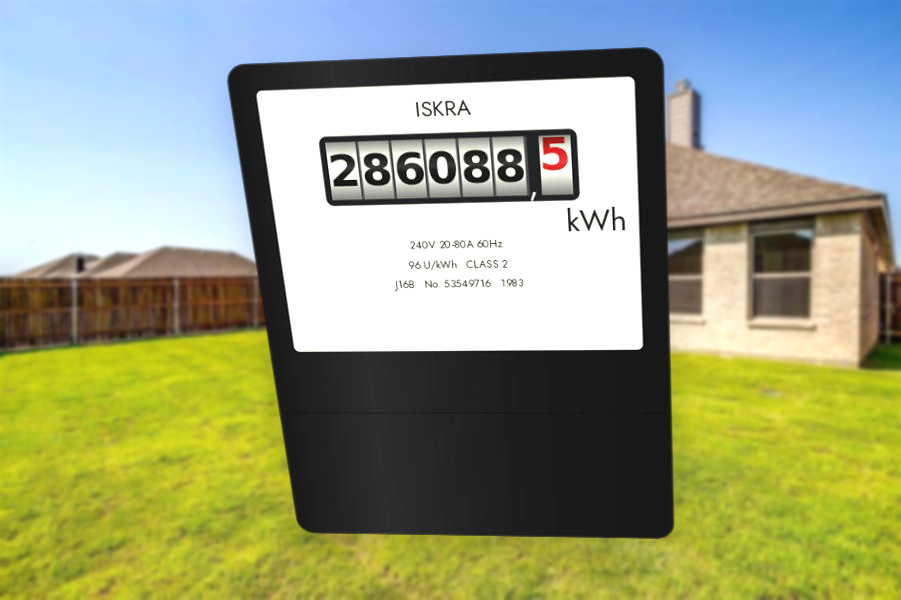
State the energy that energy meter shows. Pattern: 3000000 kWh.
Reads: 286088.5 kWh
